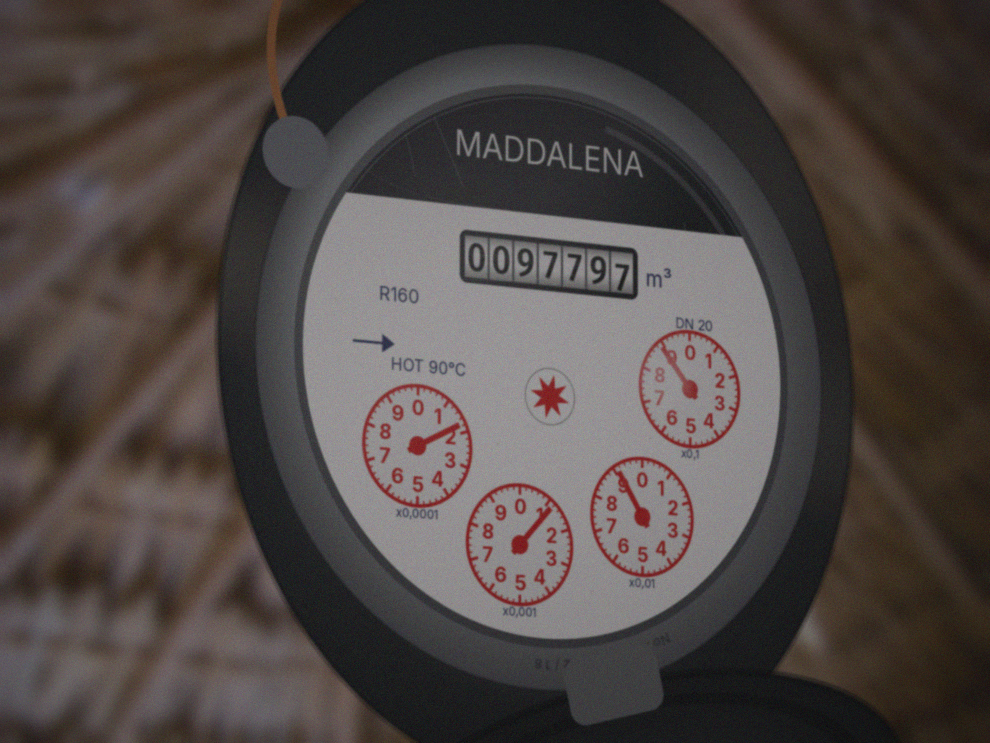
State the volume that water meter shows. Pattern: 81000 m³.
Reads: 97796.8911 m³
